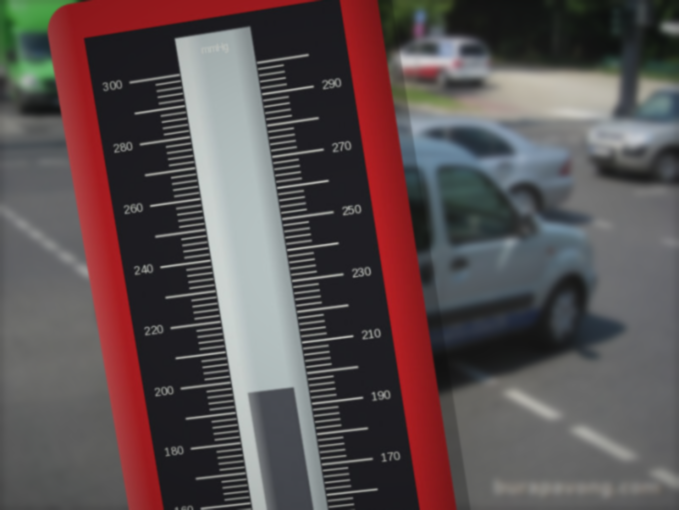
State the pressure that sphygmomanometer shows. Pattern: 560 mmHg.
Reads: 196 mmHg
